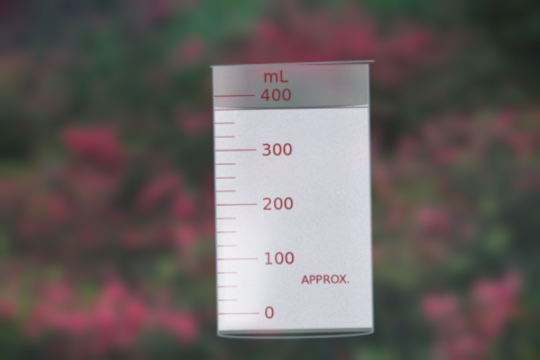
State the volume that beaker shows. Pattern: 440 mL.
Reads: 375 mL
